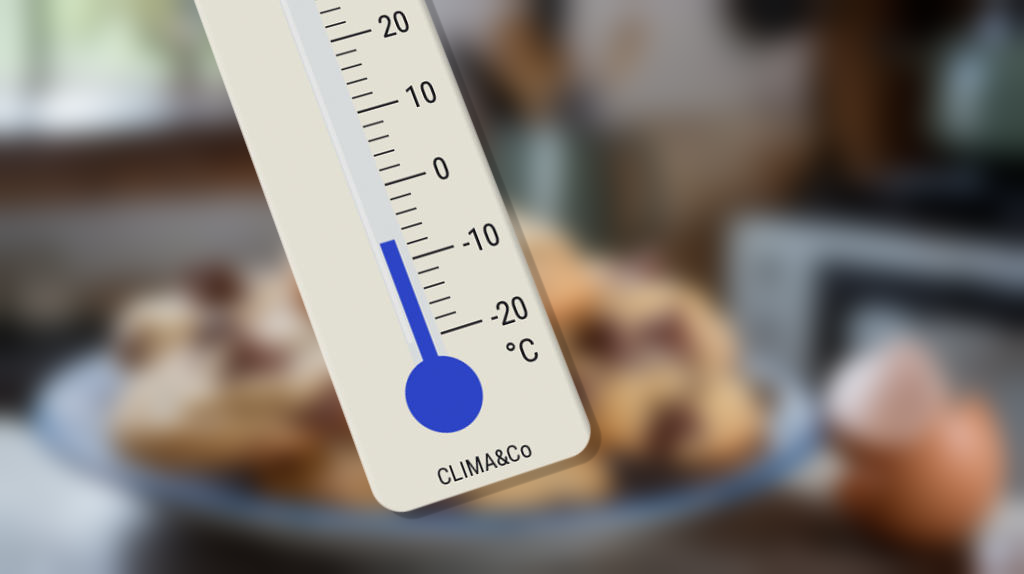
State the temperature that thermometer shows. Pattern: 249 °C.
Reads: -7 °C
